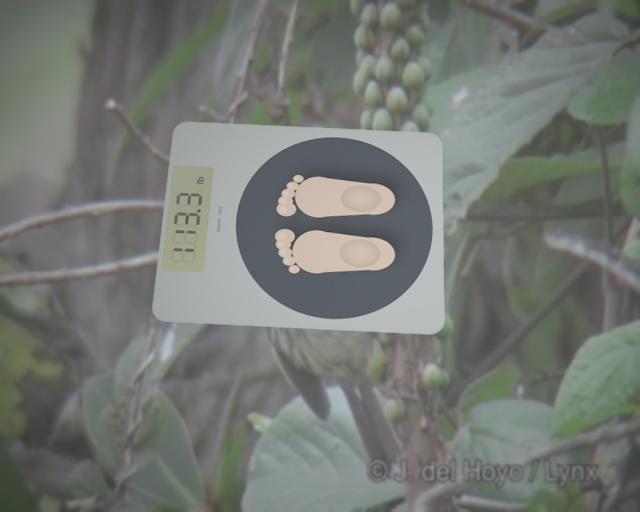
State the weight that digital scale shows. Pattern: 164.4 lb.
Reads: 113.3 lb
